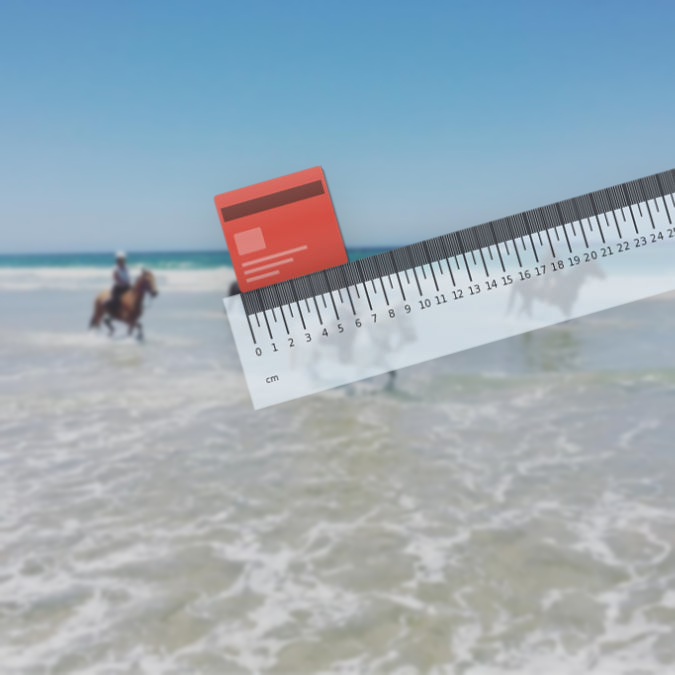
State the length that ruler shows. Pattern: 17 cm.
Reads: 6.5 cm
